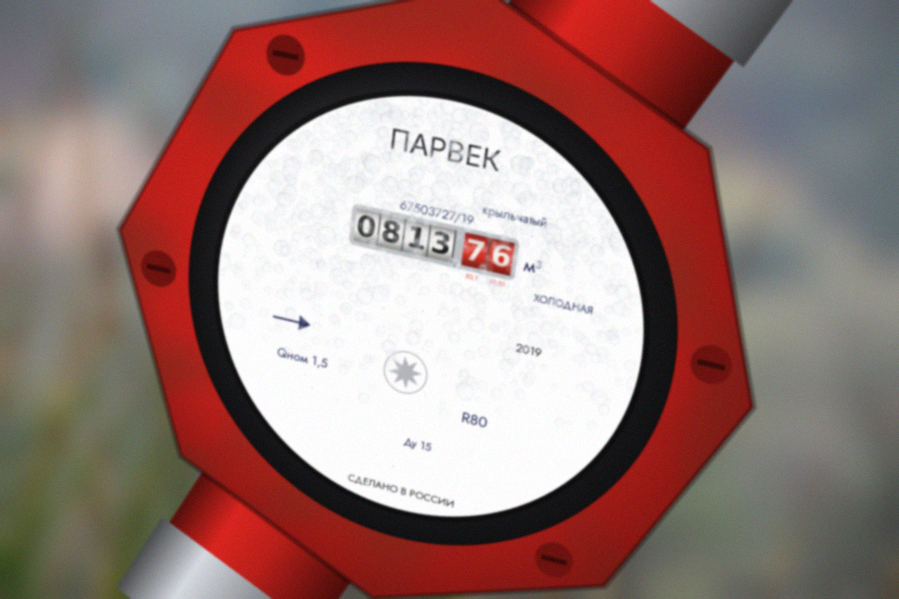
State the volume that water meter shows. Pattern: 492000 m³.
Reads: 813.76 m³
